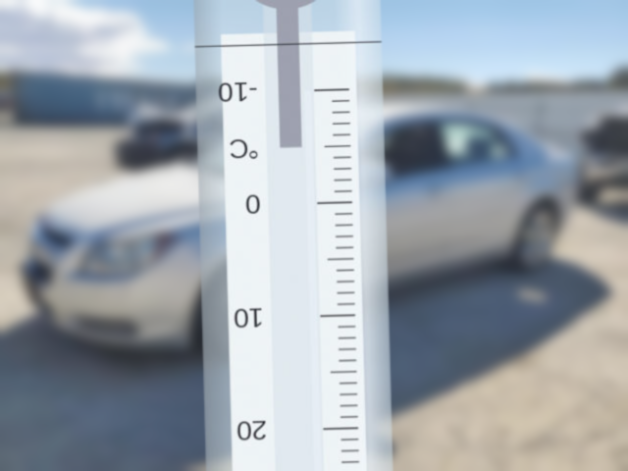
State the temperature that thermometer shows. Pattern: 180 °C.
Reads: -5 °C
